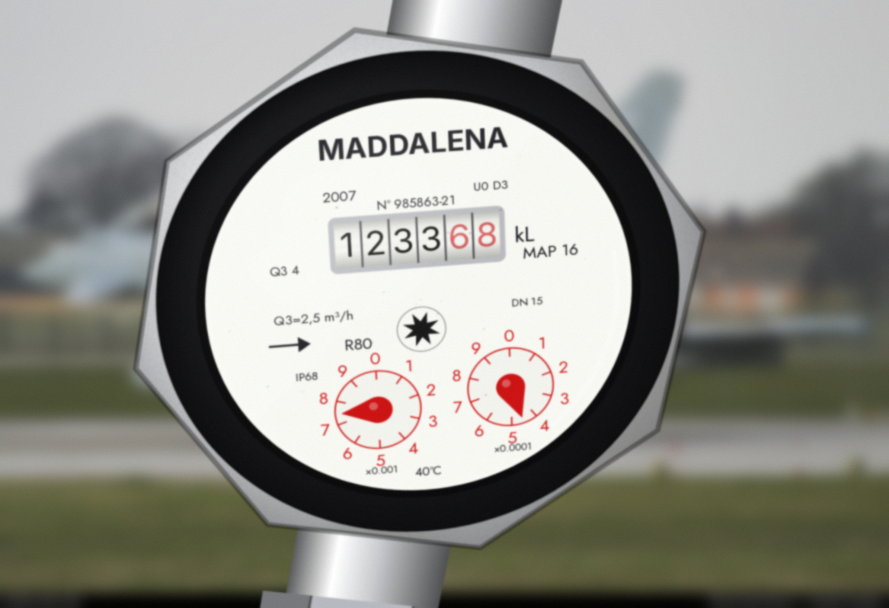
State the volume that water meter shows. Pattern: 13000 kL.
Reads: 1233.6874 kL
